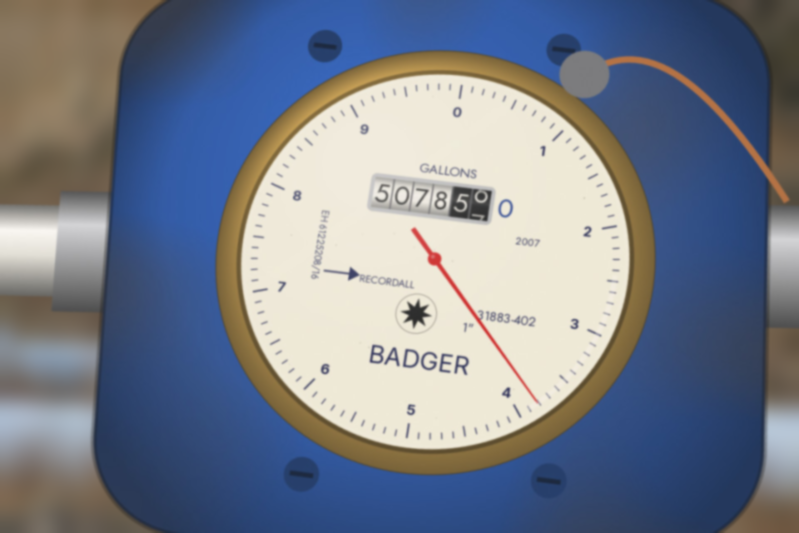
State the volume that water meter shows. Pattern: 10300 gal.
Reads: 5078563.8 gal
